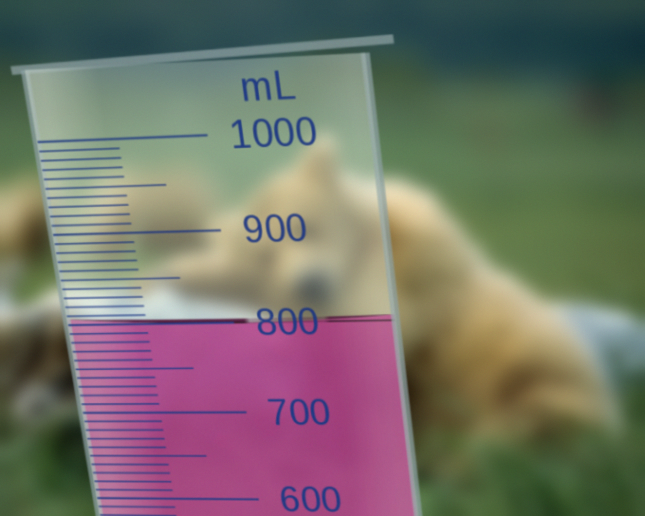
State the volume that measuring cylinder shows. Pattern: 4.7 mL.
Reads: 800 mL
